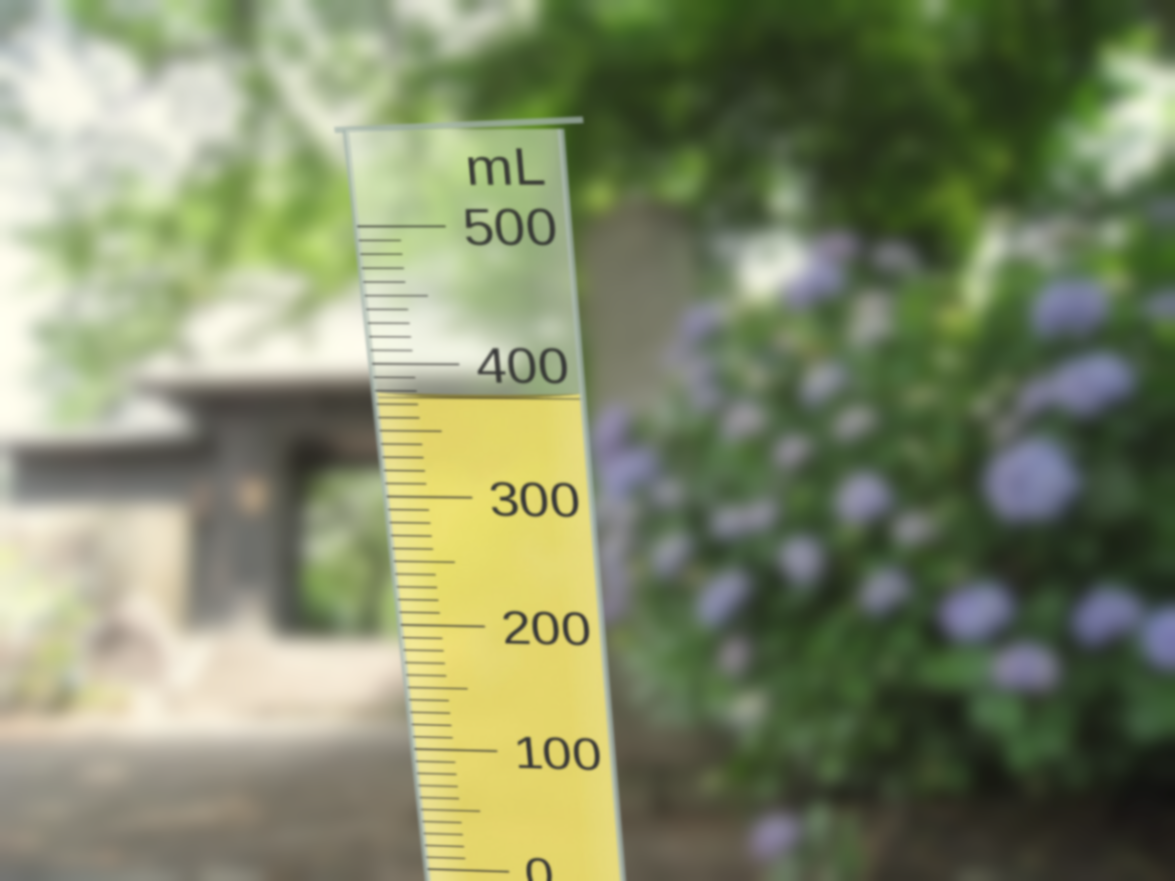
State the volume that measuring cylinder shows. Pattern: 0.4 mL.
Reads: 375 mL
